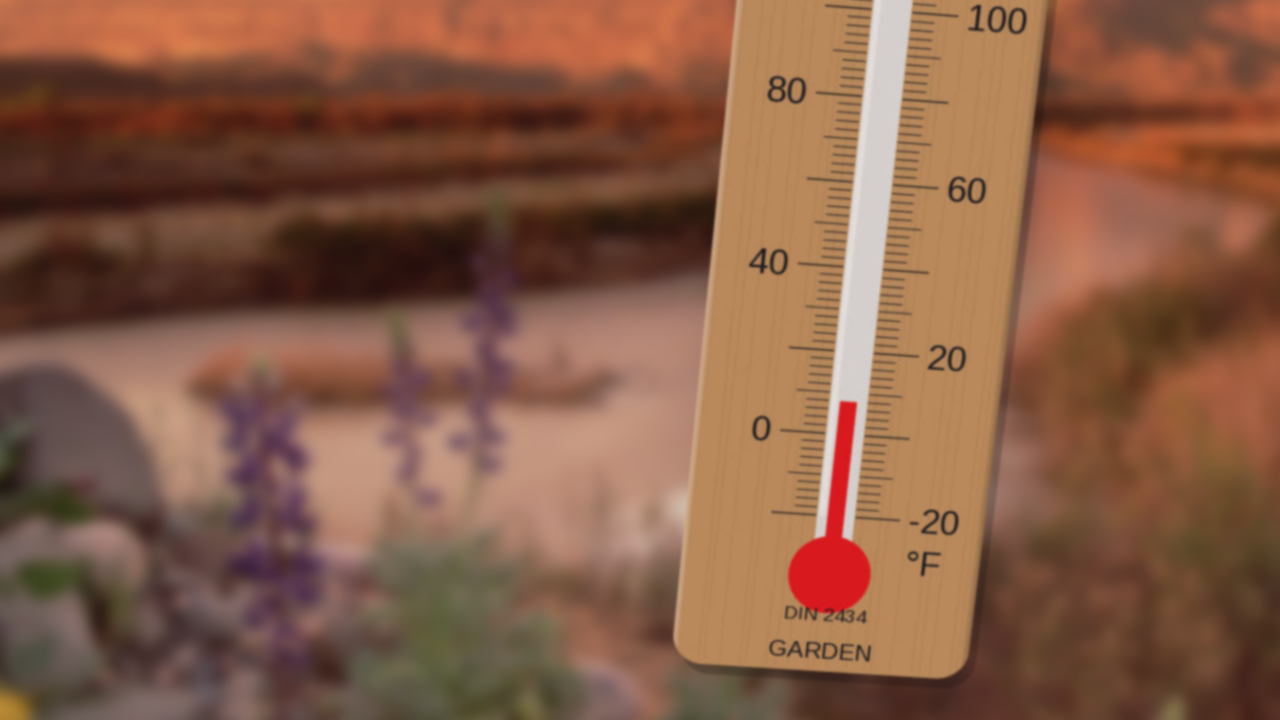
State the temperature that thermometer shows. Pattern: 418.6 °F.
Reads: 8 °F
